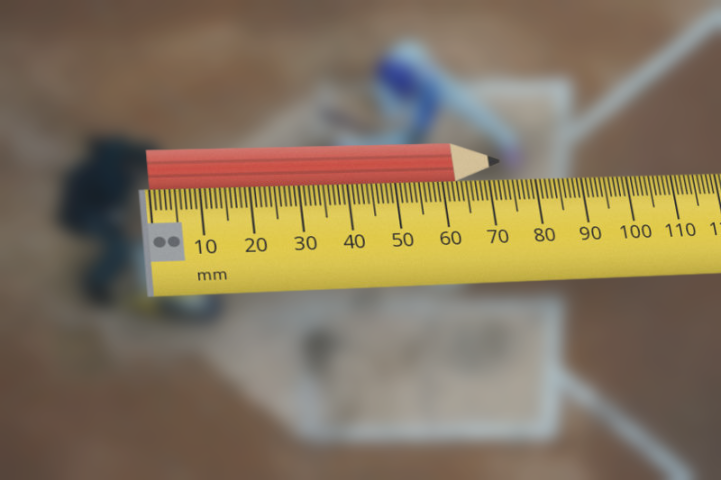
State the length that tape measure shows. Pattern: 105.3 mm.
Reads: 73 mm
